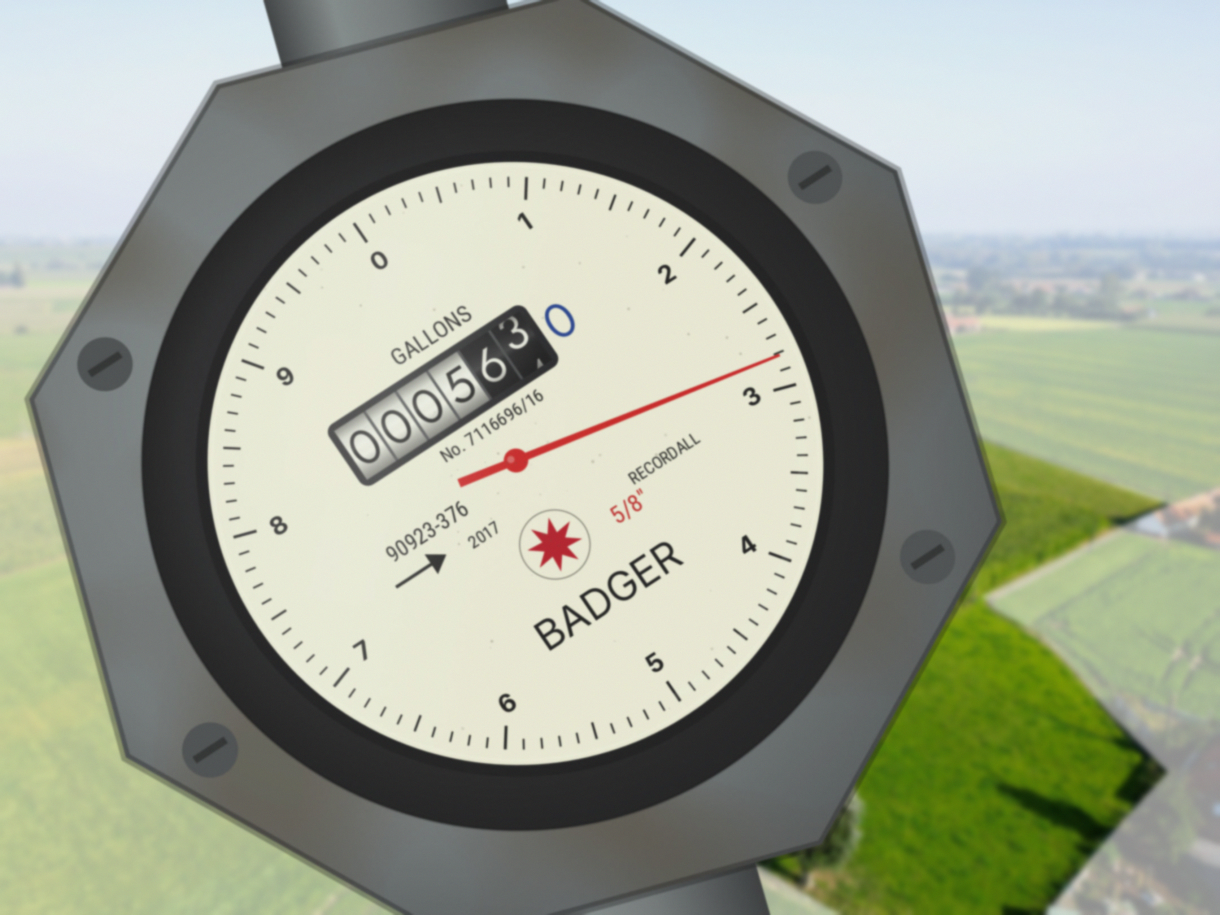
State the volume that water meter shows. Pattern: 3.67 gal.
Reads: 5632.8 gal
